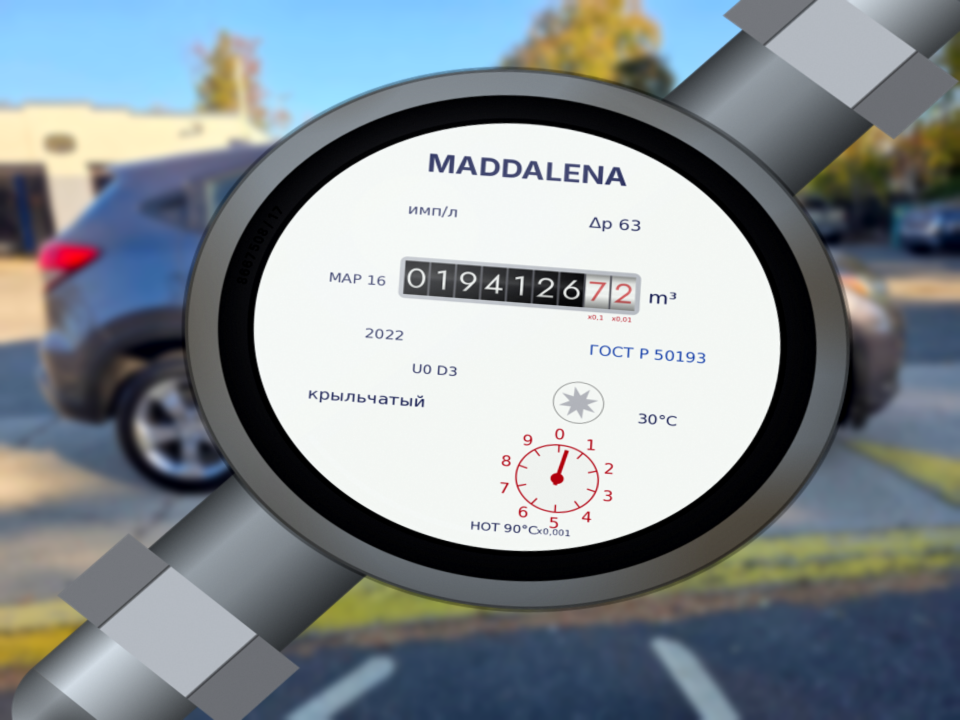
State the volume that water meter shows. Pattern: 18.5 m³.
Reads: 194126.720 m³
